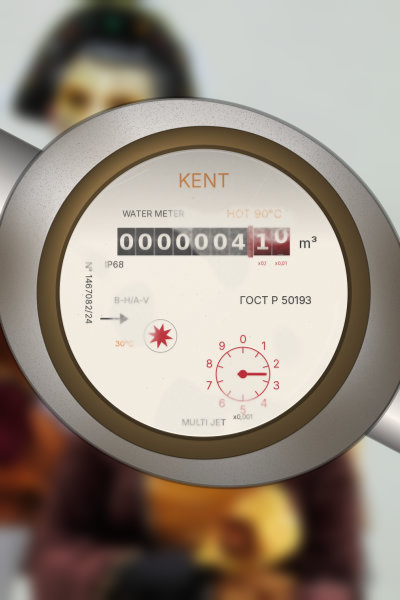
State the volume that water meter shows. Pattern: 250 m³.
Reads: 4.102 m³
